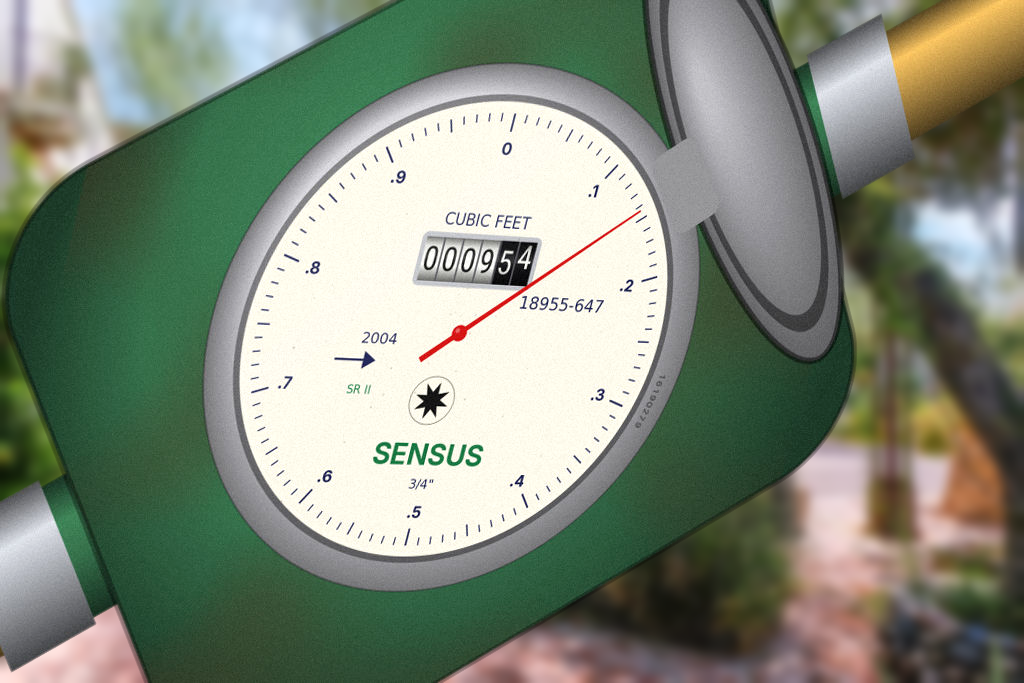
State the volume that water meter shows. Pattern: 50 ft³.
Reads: 954.14 ft³
